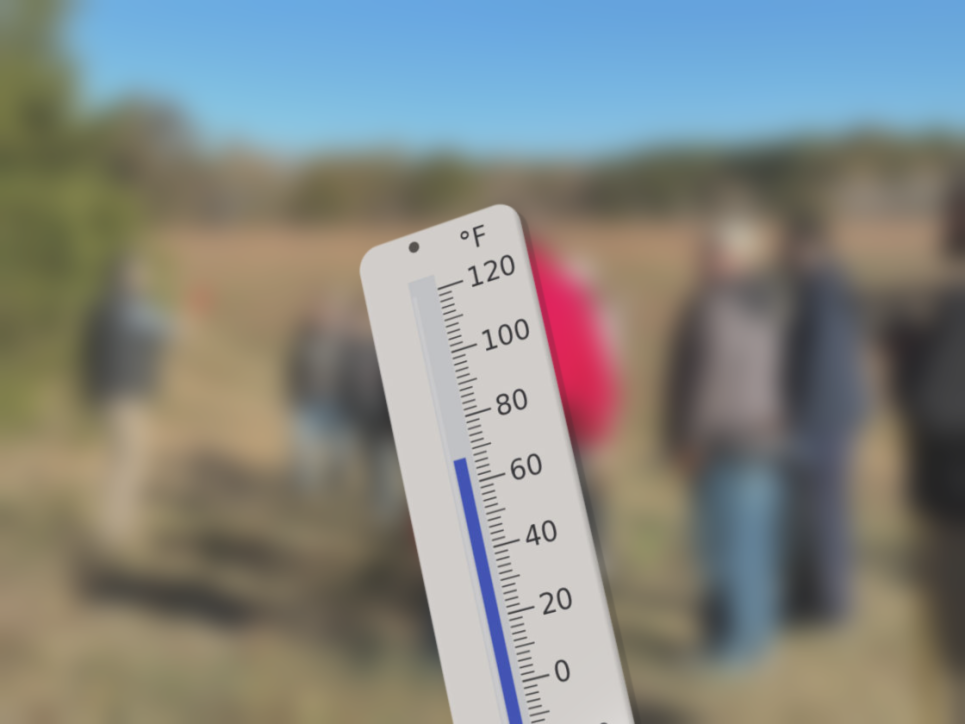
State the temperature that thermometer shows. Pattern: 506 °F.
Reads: 68 °F
